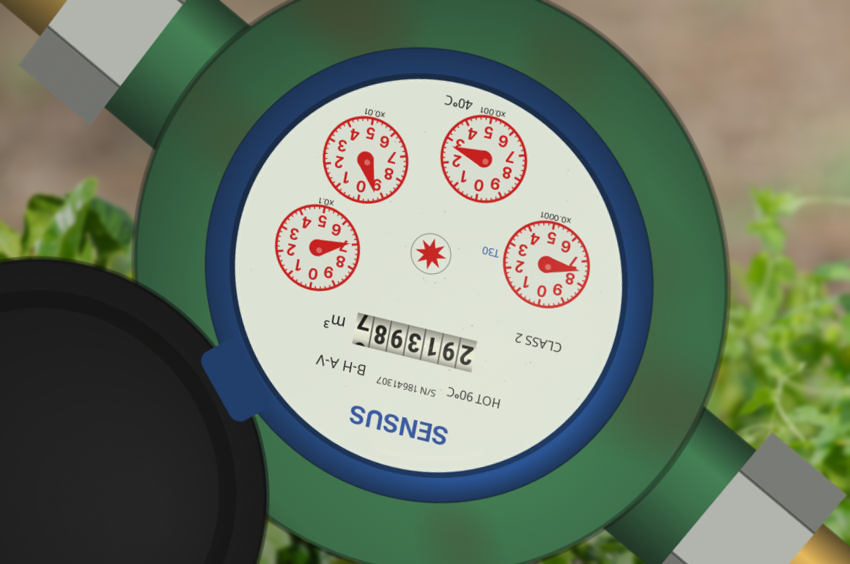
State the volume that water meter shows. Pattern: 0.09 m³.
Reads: 2913986.6927 m³
